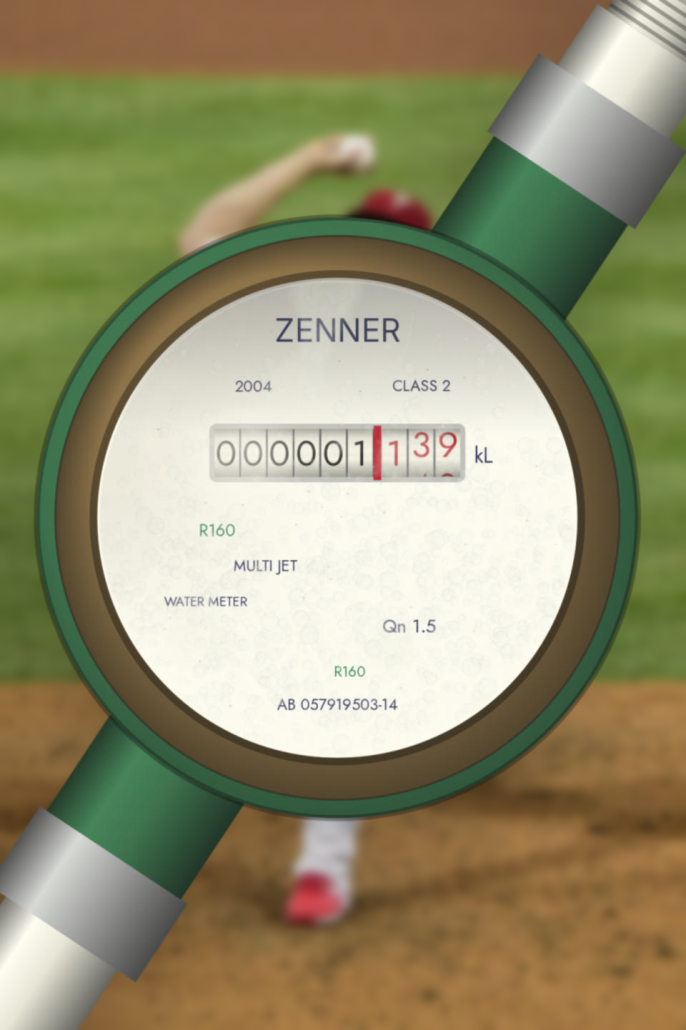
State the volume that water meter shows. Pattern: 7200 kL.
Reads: 1.139 kL
